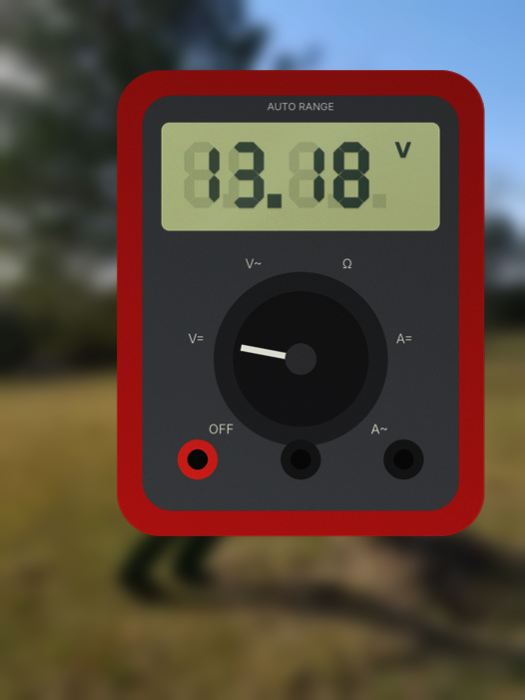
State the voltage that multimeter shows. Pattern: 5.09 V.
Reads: 13.18 V
